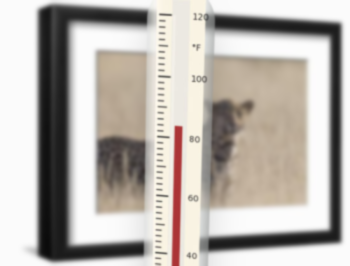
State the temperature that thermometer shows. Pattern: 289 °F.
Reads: 84 °F
